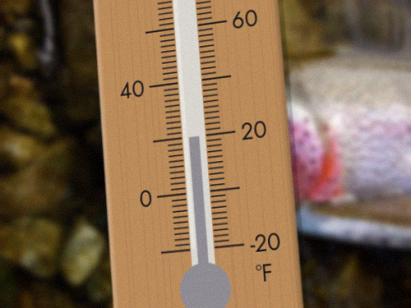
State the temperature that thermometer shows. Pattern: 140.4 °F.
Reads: 20 °F
